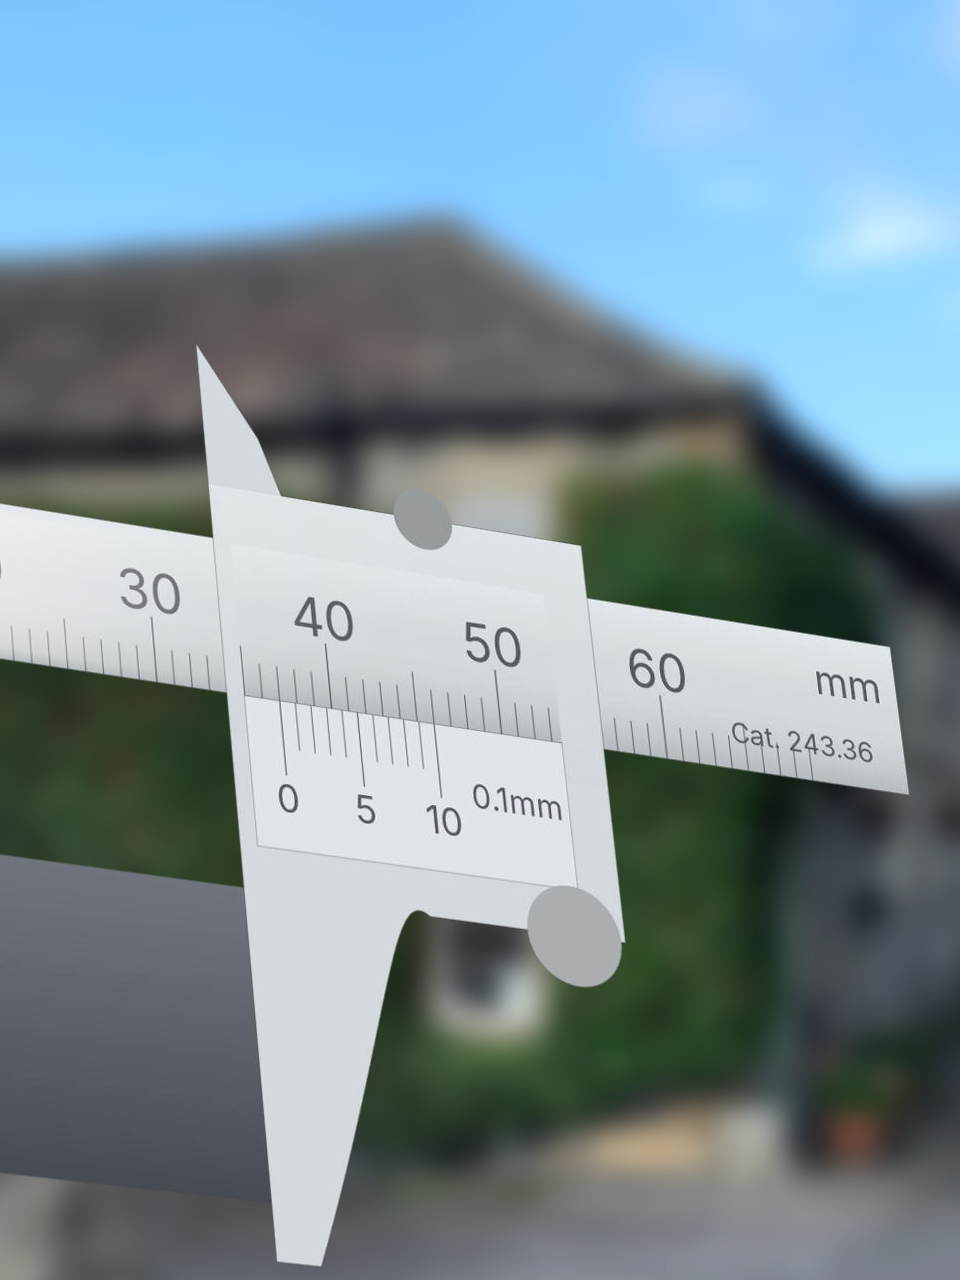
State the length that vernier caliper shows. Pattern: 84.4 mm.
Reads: 37.0 mm
